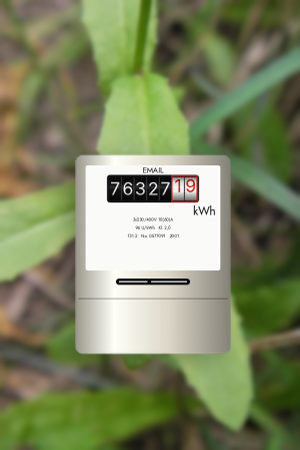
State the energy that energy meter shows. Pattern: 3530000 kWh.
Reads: 76327.19 kWh
